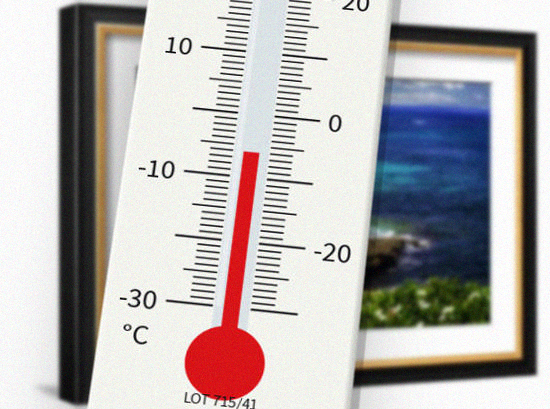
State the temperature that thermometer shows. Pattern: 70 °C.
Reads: -6 °C
